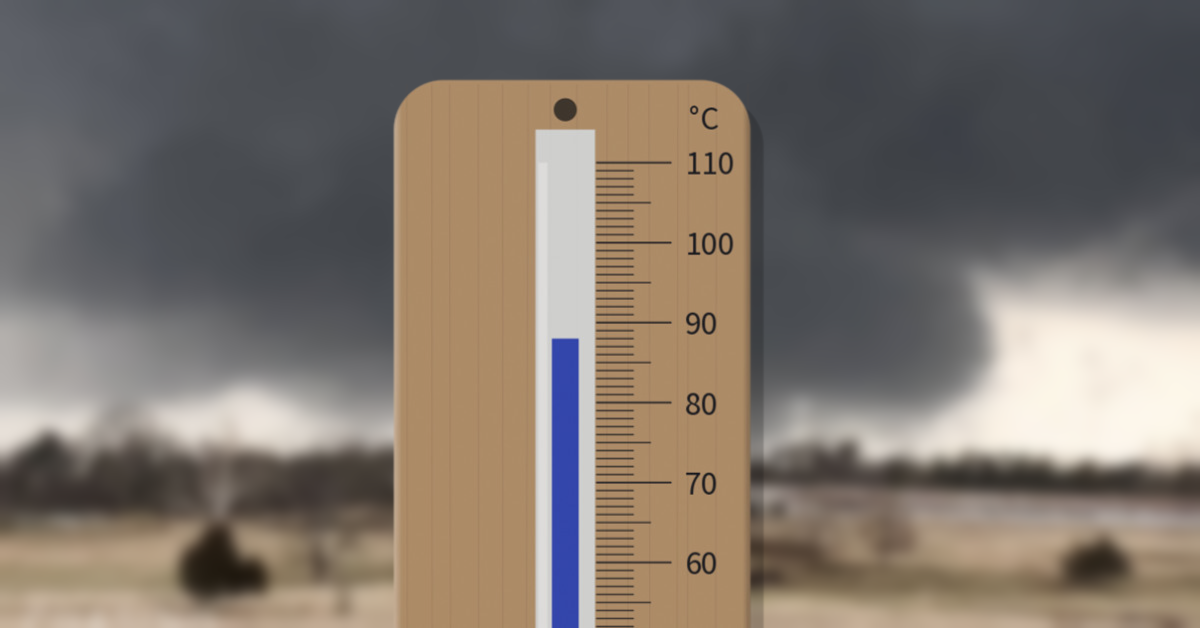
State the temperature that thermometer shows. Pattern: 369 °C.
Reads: 88 °C
